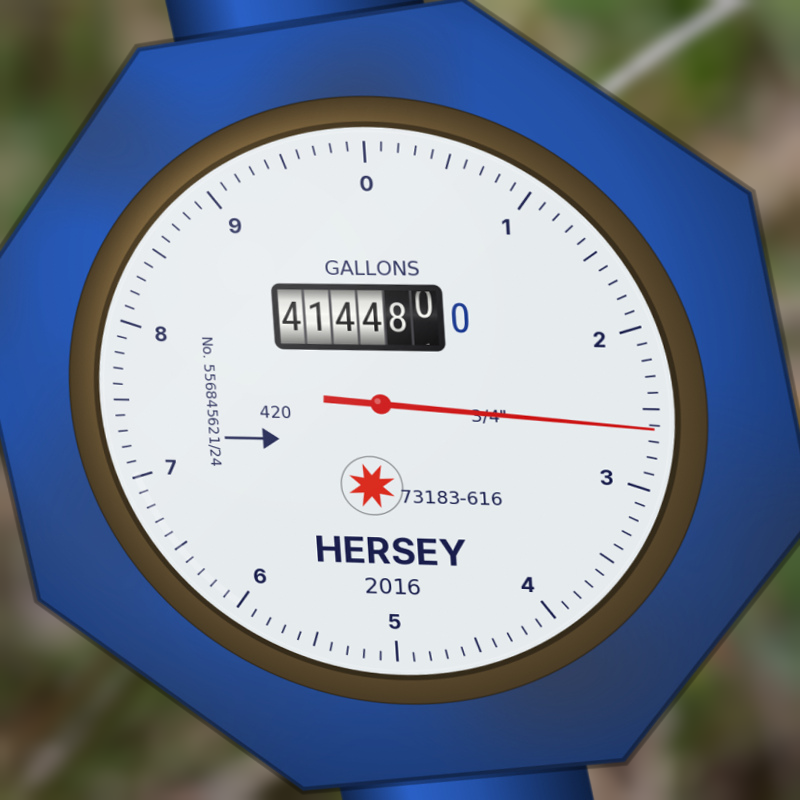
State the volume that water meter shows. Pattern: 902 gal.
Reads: 4144802.6 gal
